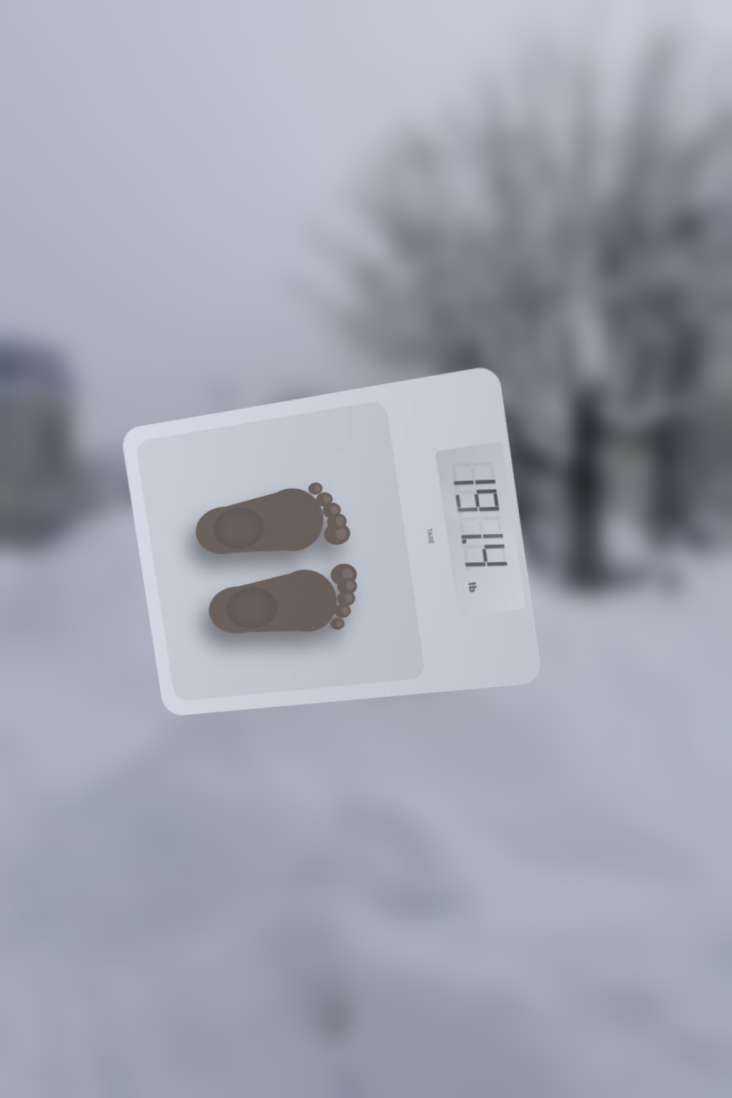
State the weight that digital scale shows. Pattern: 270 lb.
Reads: 191.4 lb
